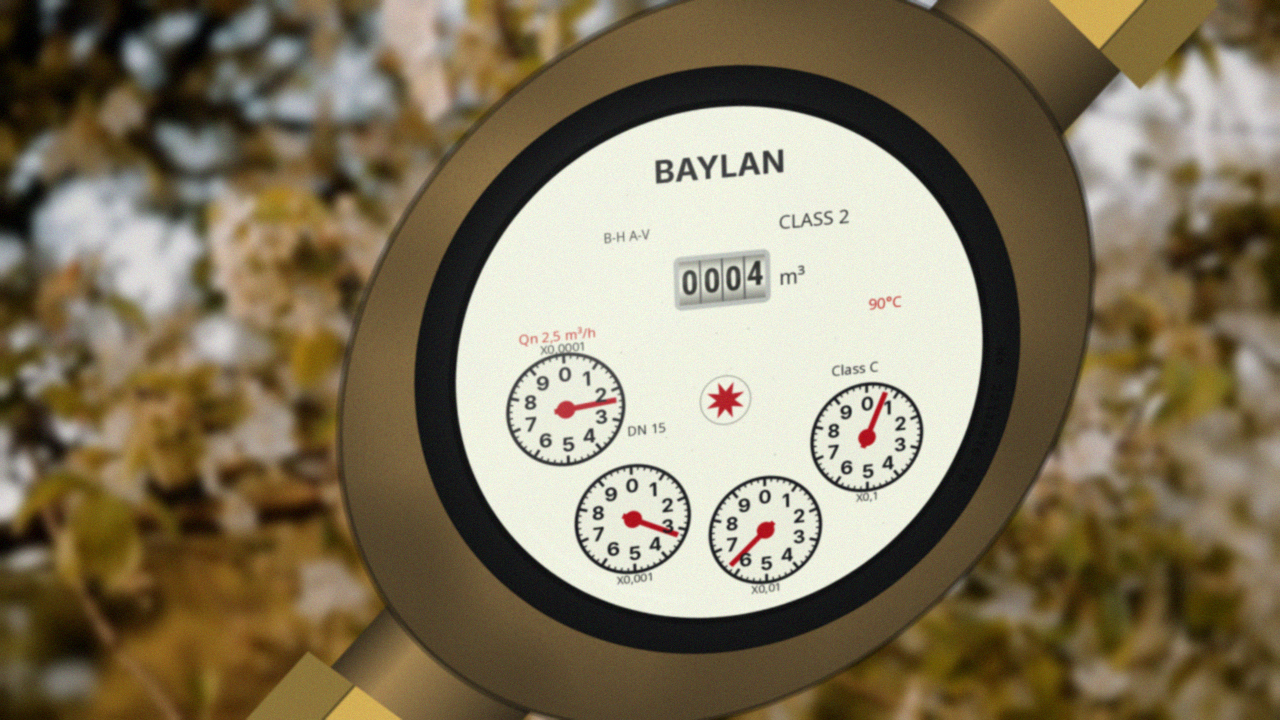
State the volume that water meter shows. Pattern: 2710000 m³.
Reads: 4.0632 m³
